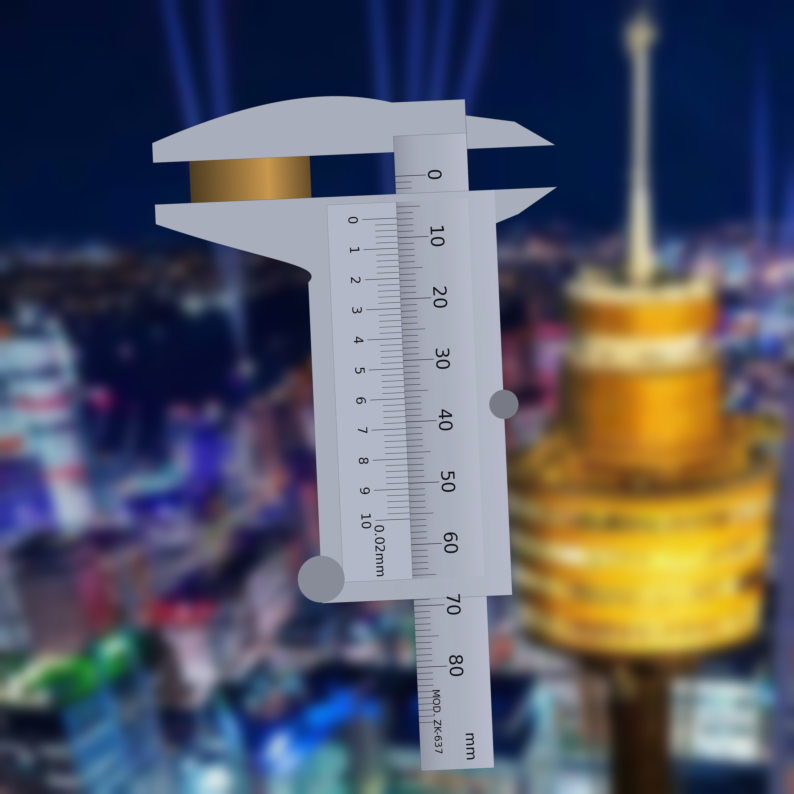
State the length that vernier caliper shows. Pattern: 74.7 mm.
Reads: 6.8 mm
